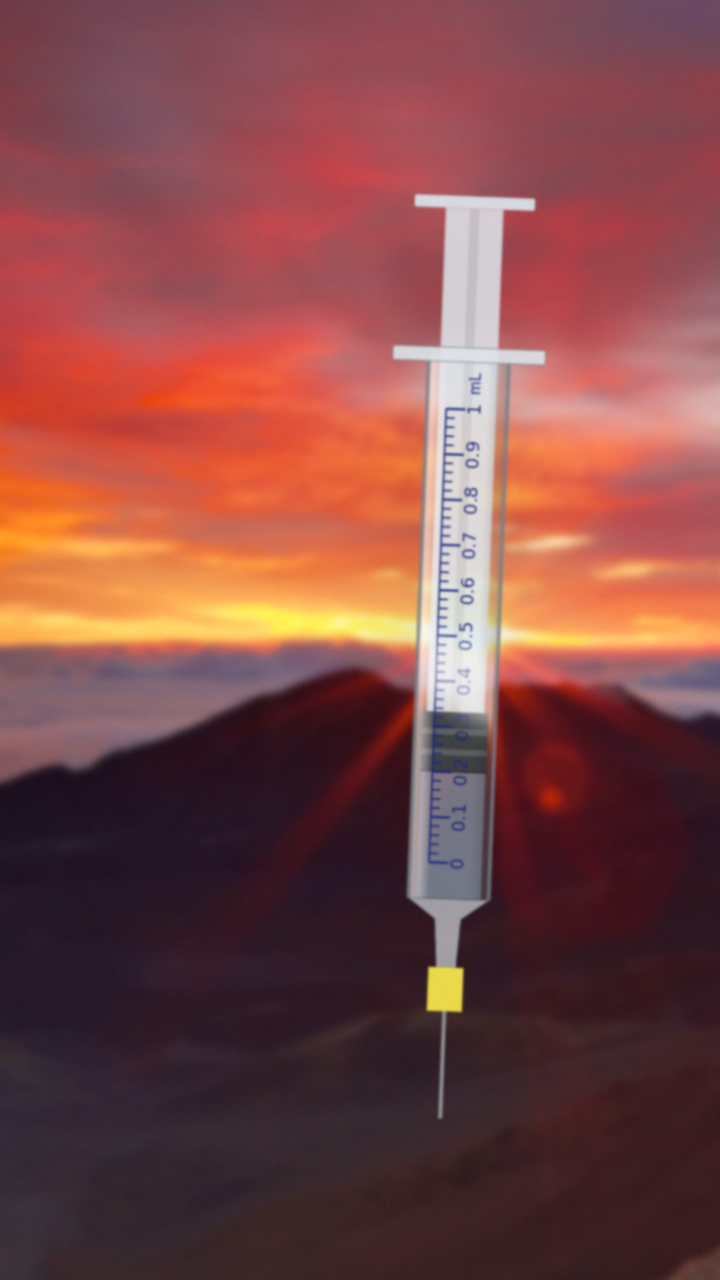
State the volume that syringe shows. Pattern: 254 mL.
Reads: 0.2 mL
